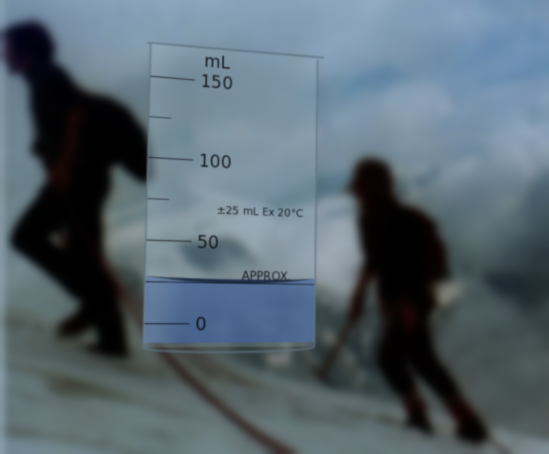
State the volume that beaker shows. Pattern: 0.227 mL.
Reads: 25 mL
